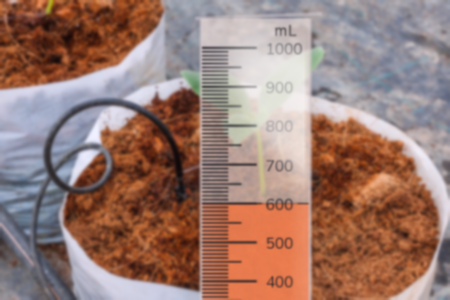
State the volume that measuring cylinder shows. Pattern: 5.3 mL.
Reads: 600 mL
